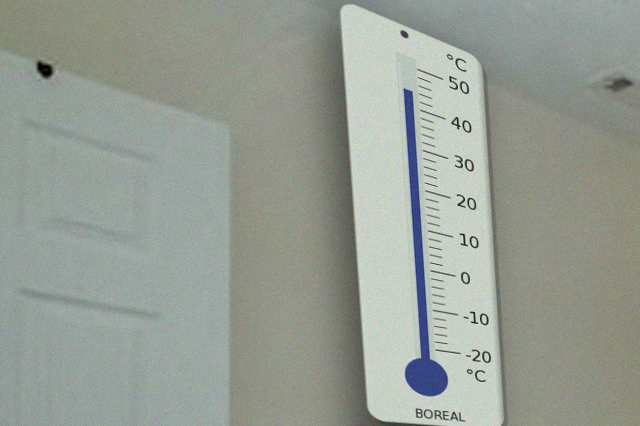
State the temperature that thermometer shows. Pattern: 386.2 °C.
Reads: 44 °C
